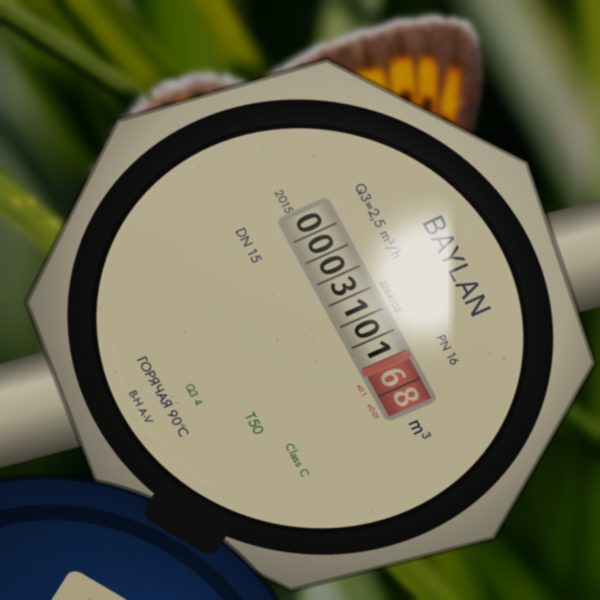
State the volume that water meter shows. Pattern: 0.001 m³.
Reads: 3101.68 m³
